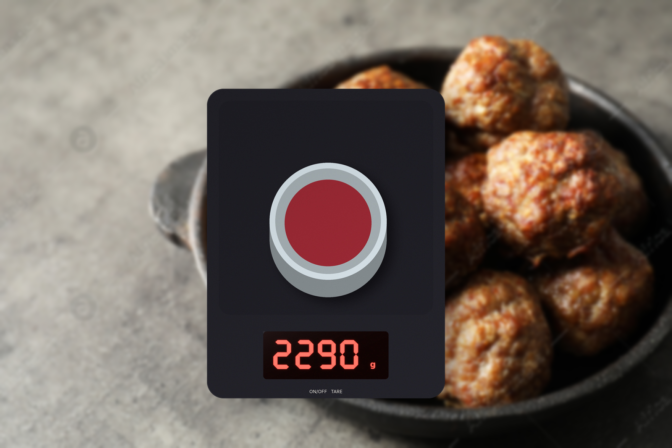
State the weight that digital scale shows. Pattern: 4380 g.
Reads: 2290 g
